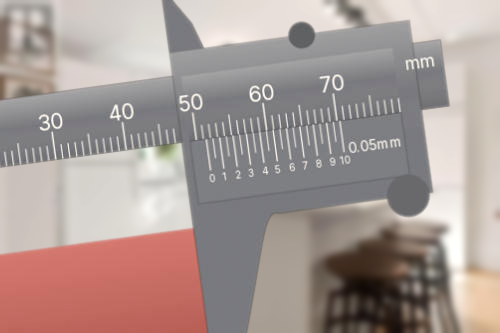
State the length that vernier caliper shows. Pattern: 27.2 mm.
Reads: 51.4 mm
